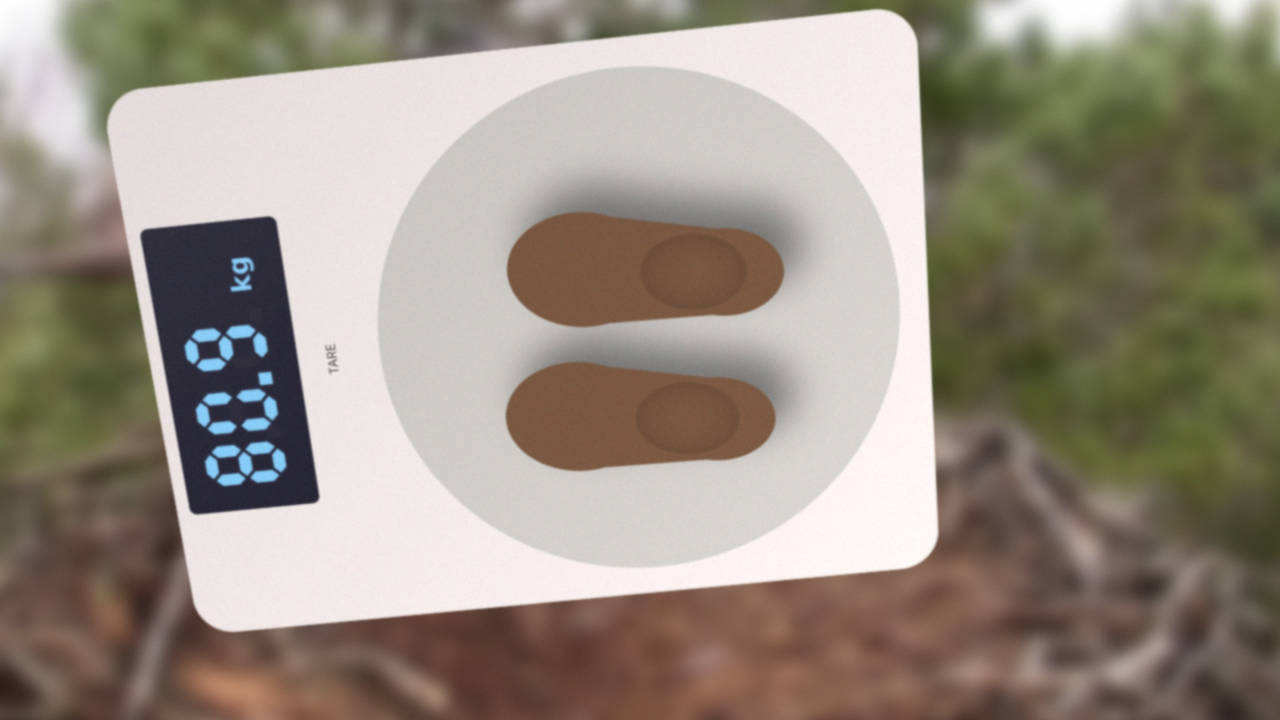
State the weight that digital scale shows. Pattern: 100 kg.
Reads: 80.9 kg
